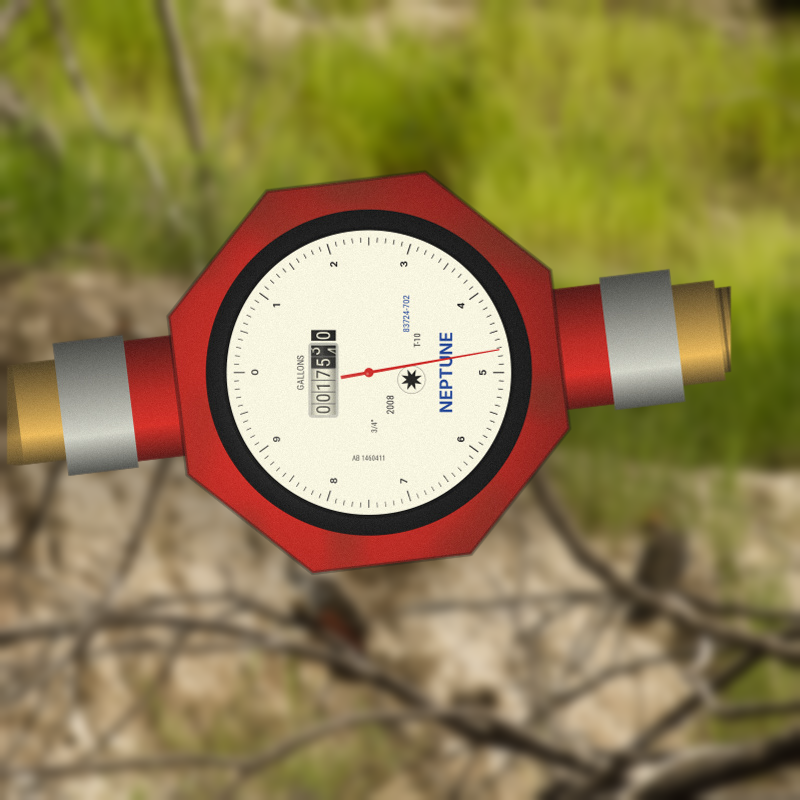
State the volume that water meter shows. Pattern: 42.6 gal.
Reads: 17534.7 gal
